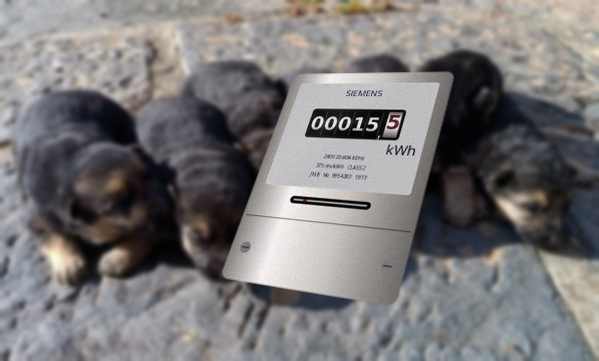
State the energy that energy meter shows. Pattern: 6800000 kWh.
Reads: 15.5 kWh
